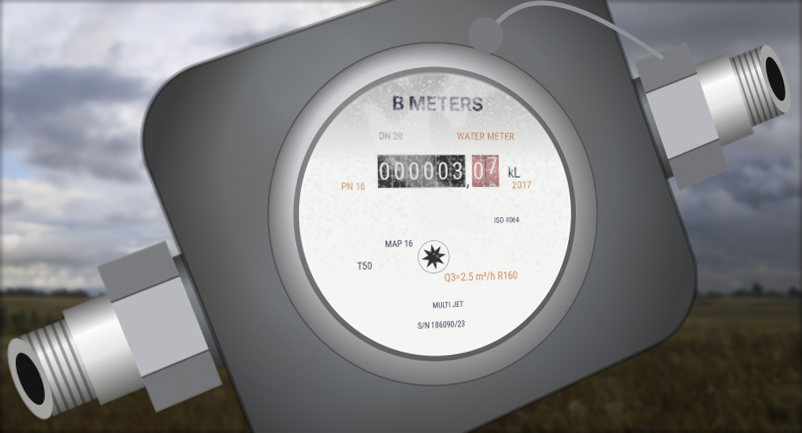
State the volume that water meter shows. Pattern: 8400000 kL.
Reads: 3.07 kL
